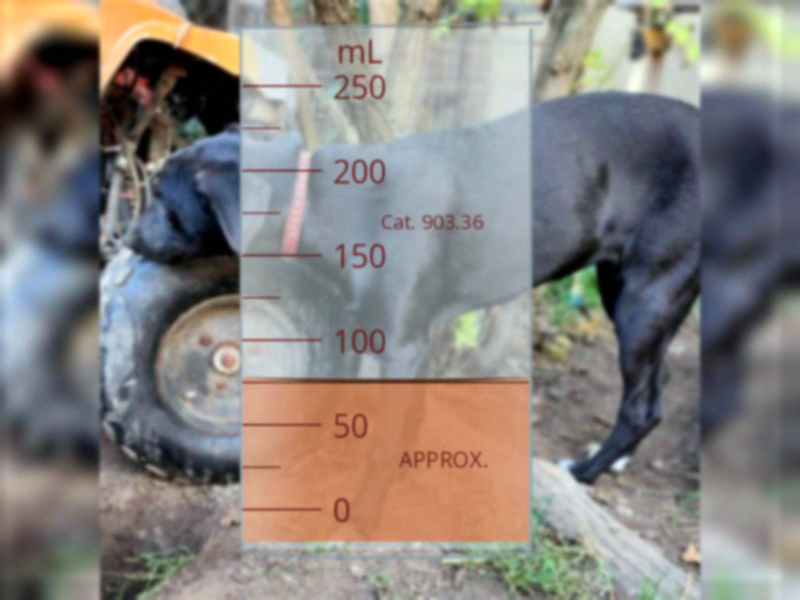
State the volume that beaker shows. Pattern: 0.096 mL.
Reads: 75 mL
